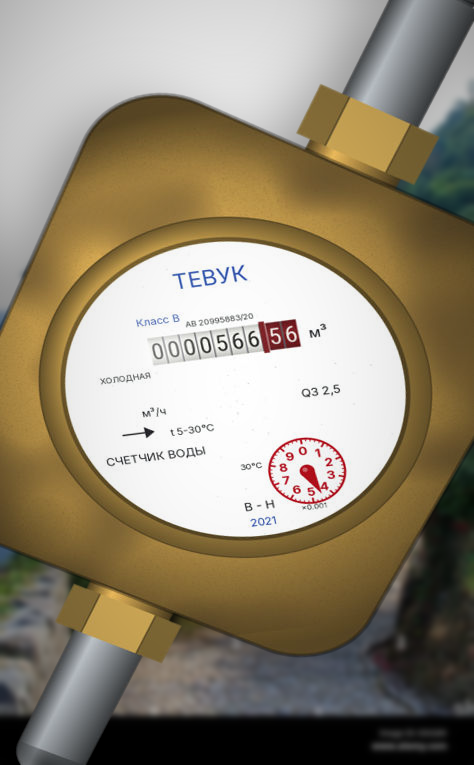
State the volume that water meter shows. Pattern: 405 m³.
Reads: 566.564 m³
